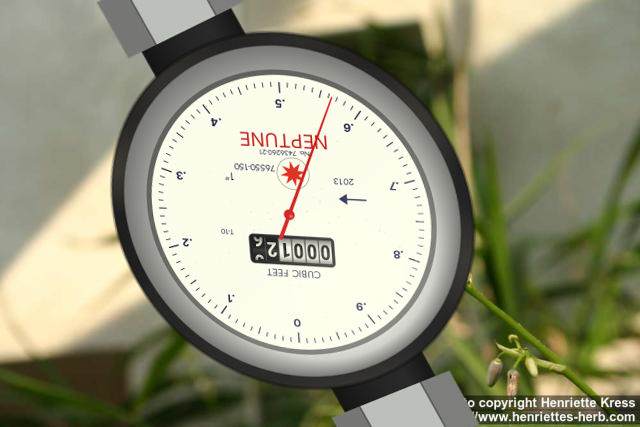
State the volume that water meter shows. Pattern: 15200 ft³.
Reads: 125.56 ft³
